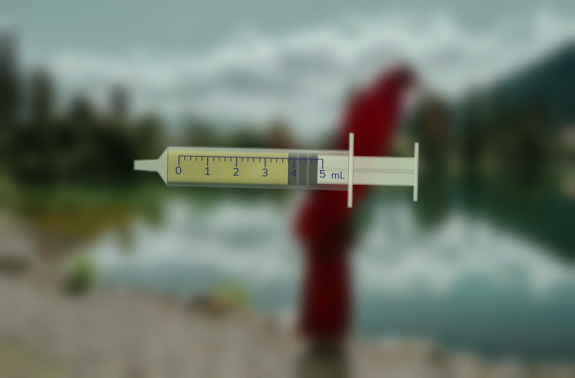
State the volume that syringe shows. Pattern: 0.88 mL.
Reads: 3.8 mL
